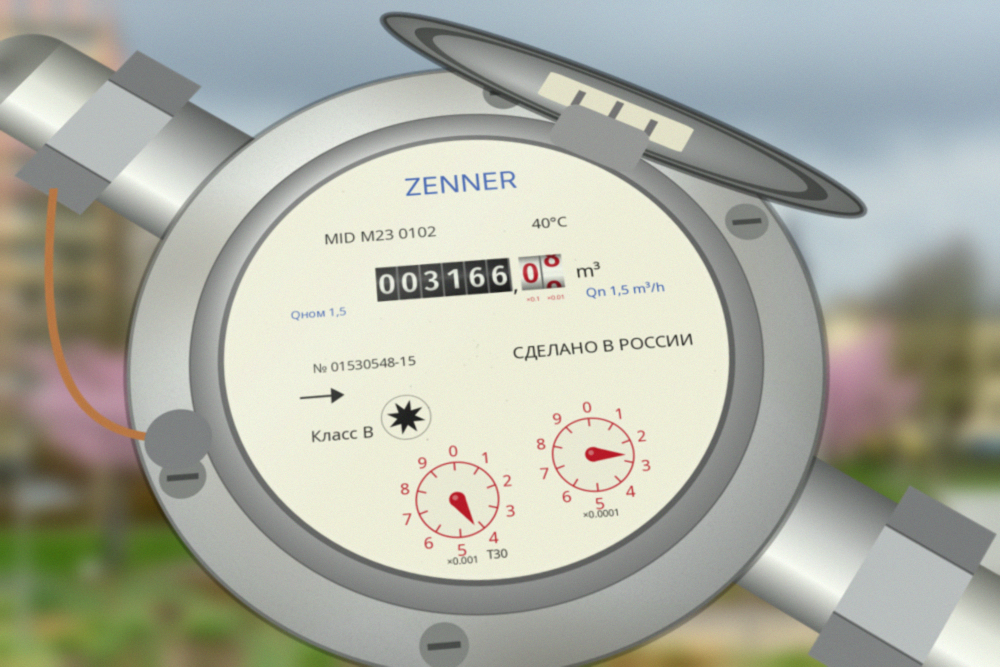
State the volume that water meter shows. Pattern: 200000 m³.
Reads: 3166.0842 m³
